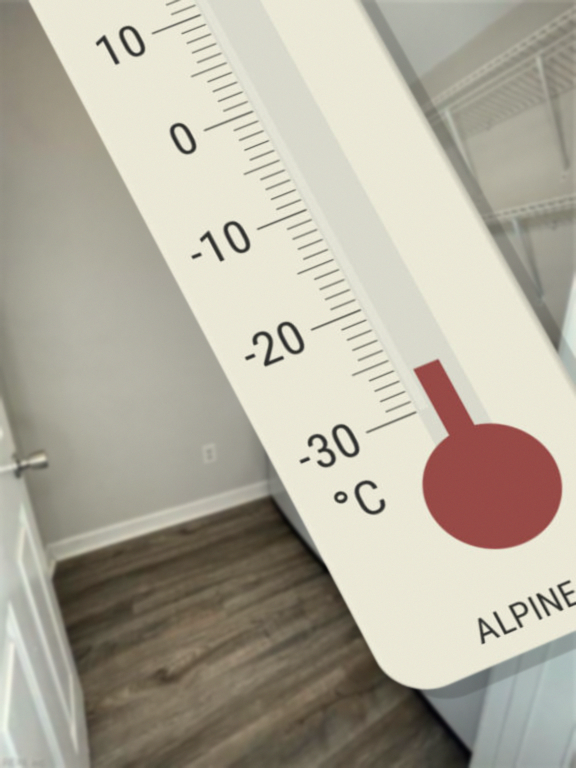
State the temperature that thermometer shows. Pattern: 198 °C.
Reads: -26.5 °C
